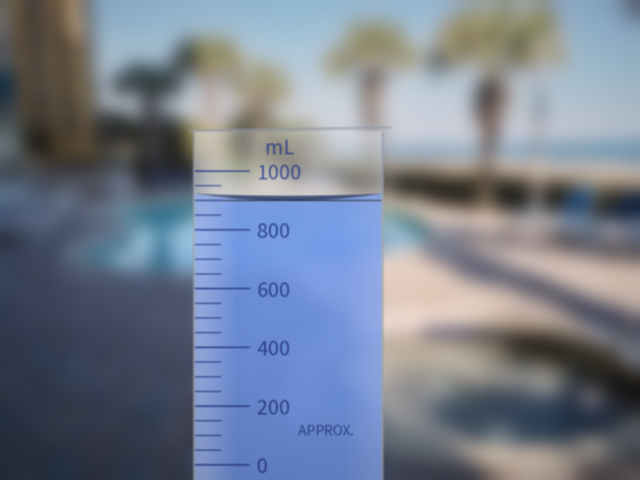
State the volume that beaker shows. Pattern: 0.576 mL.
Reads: 900 mL
